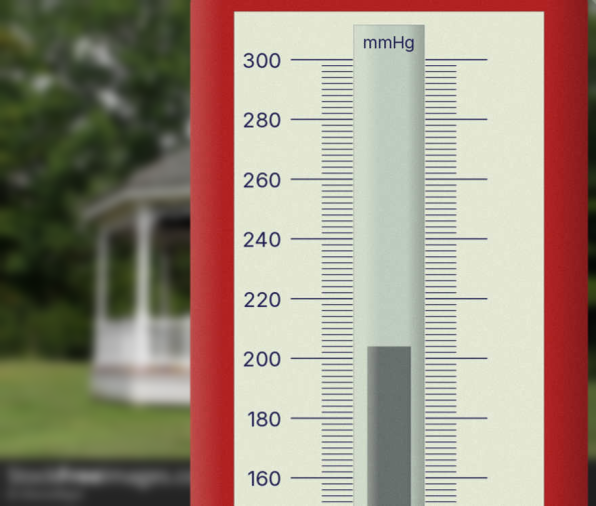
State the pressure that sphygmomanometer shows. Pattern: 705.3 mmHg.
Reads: 204 mmHg
